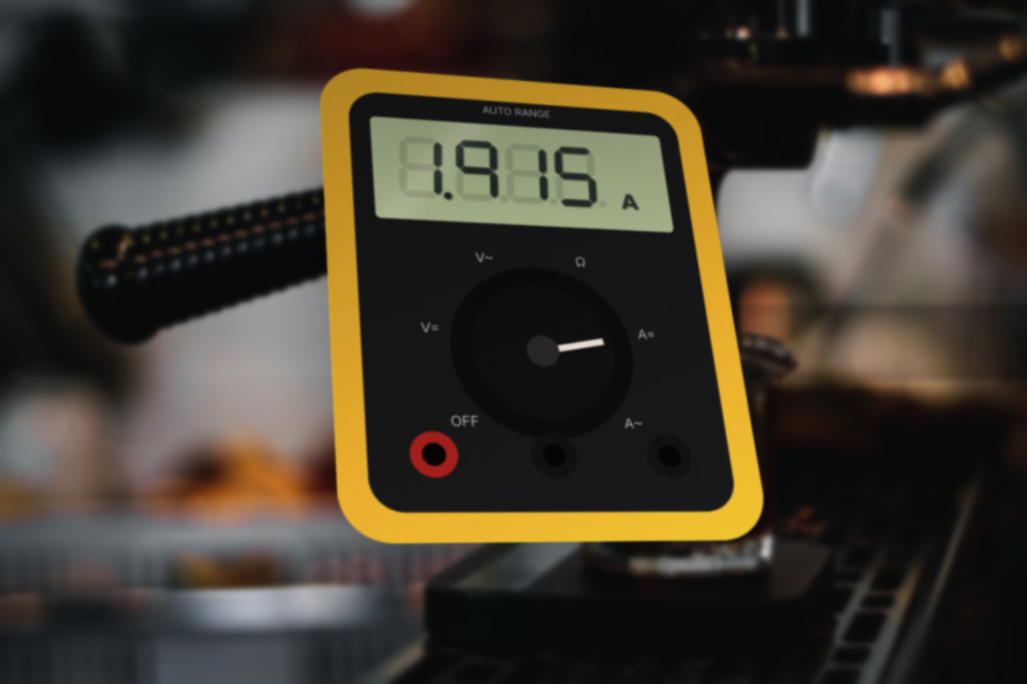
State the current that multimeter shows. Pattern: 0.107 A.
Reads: 1.915 A
